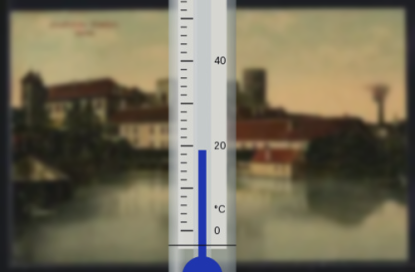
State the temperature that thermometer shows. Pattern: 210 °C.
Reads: 19 °C
